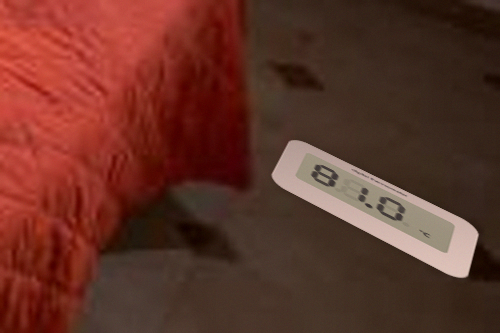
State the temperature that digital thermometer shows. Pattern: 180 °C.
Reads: 81.0 °C
